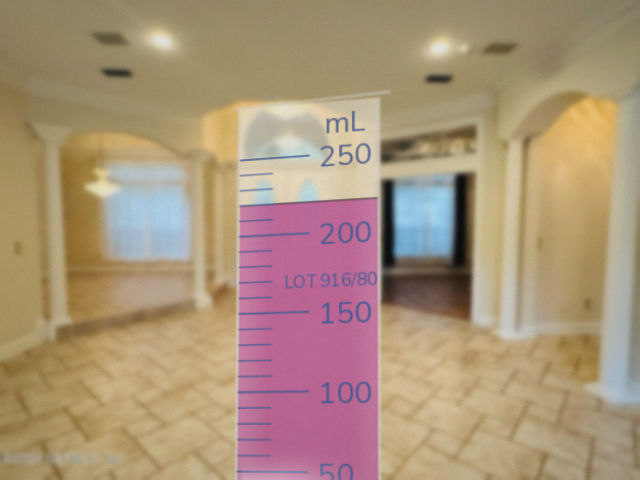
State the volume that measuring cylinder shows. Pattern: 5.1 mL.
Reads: 220 mL
